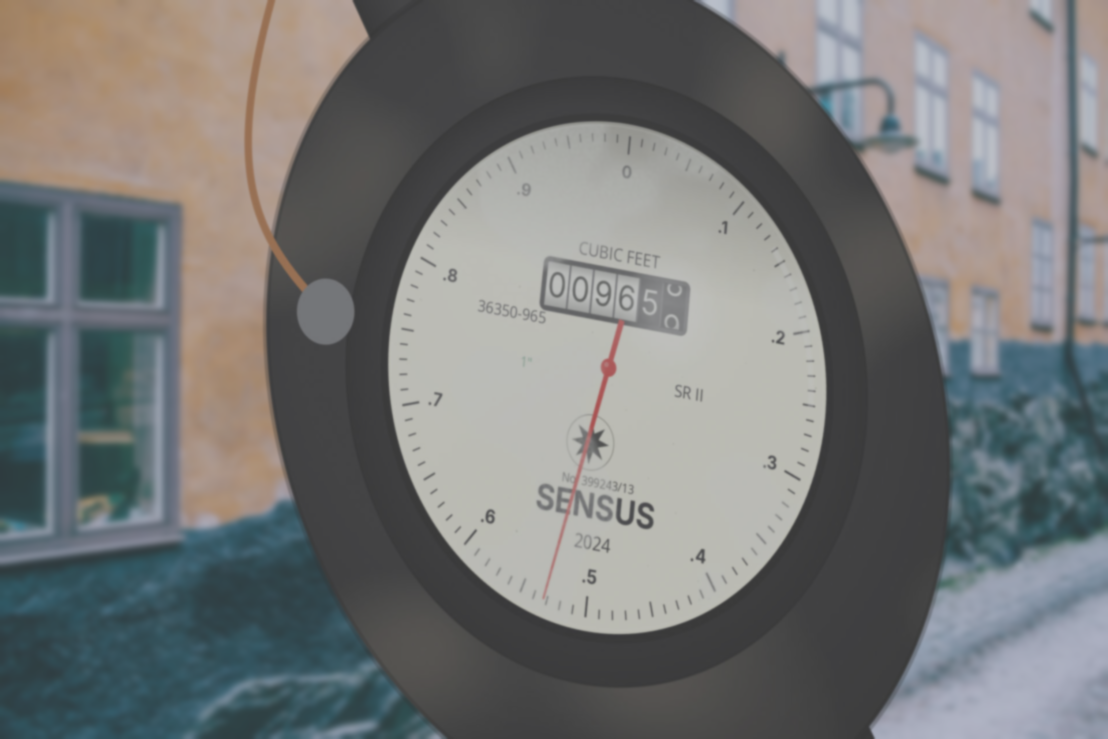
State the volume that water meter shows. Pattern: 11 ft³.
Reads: 9658.53 ft³
